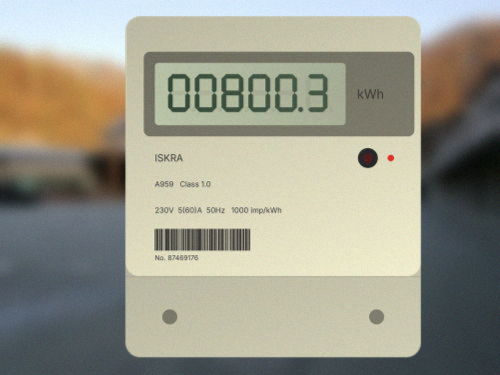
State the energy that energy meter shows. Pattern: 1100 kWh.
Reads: 800.3 kWh
